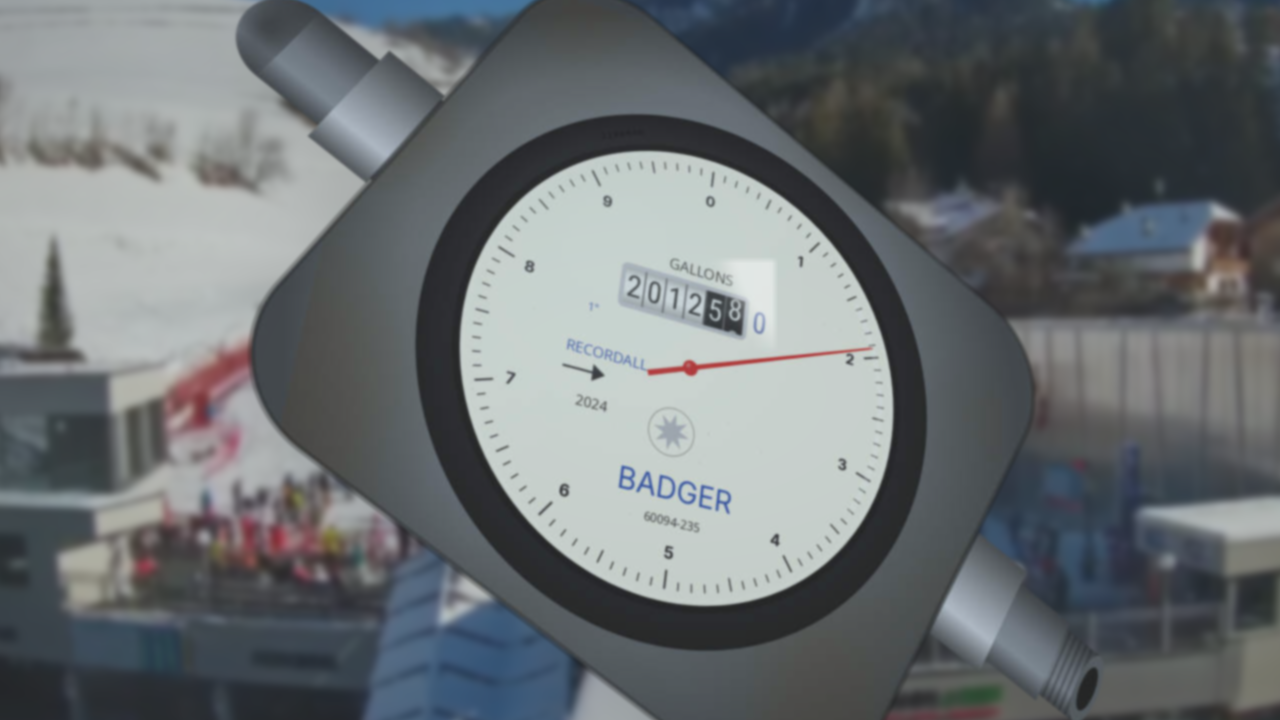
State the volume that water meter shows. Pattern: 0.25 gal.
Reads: 2012581.9 gal
